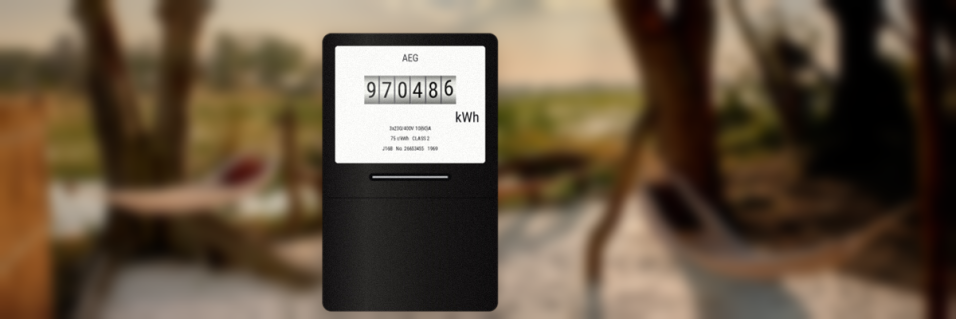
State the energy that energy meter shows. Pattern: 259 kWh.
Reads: 970486 kWh
